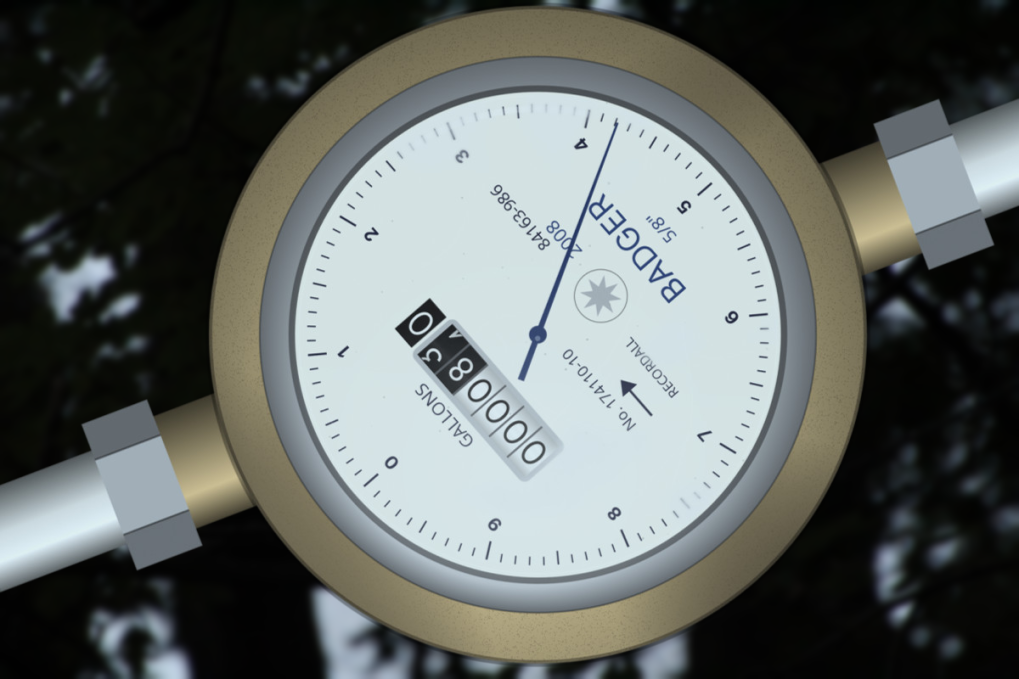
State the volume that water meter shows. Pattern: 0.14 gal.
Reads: 834.2 gal
